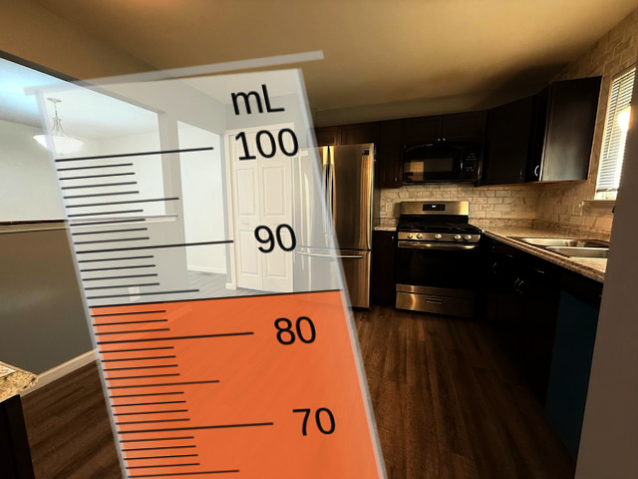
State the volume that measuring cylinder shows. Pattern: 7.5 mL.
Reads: 84 mL
